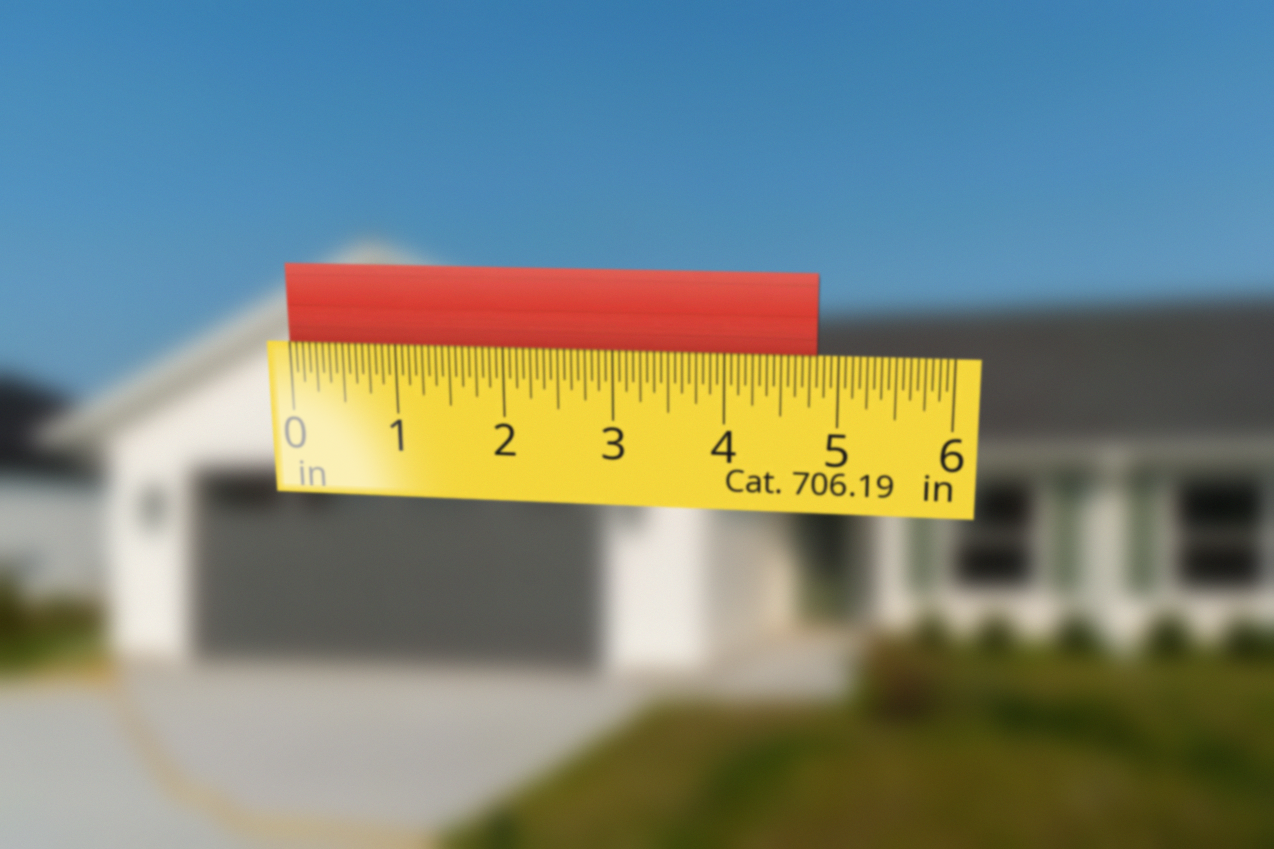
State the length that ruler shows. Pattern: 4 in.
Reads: 4.8125 in
